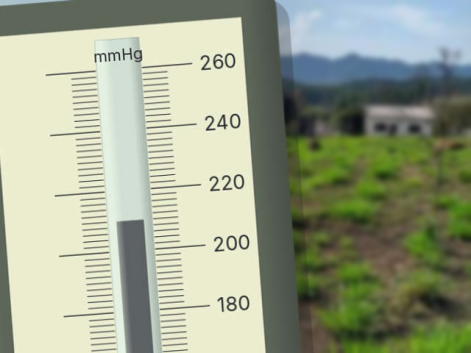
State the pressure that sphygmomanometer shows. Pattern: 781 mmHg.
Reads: 210 mmHg
